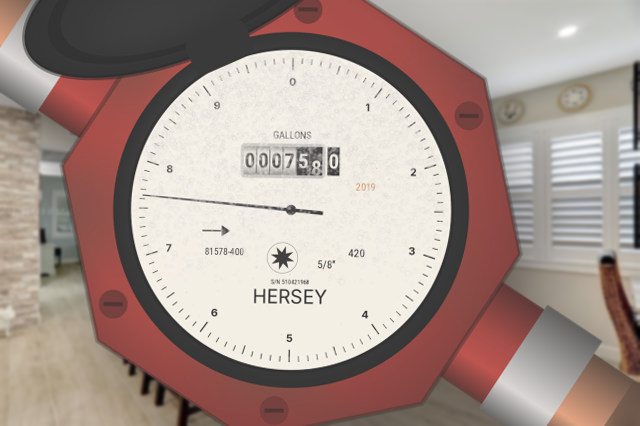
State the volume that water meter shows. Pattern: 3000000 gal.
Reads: 7577.6 gal
